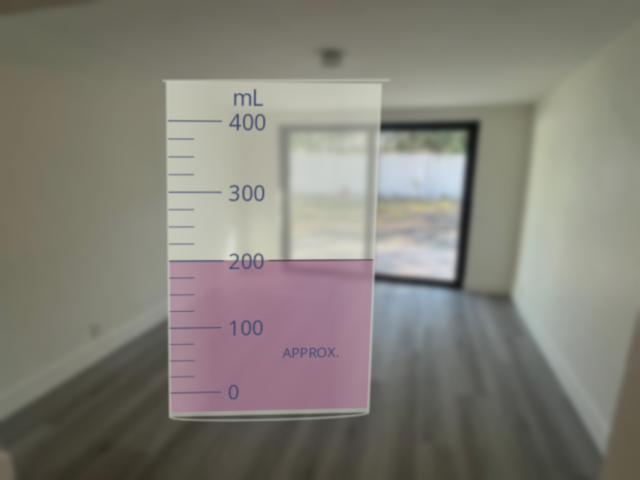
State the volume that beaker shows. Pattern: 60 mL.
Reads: 200 mL
